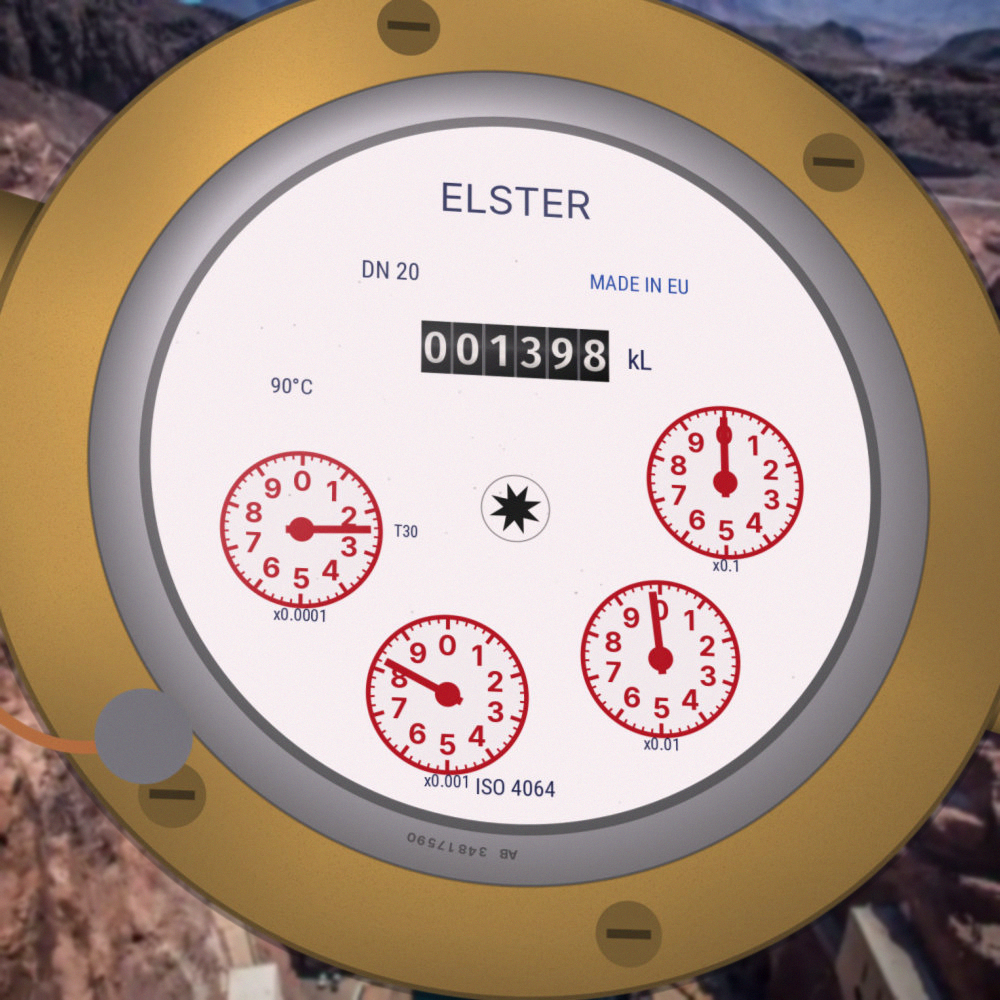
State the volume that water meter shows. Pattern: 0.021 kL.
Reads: 1397.9982 kL
